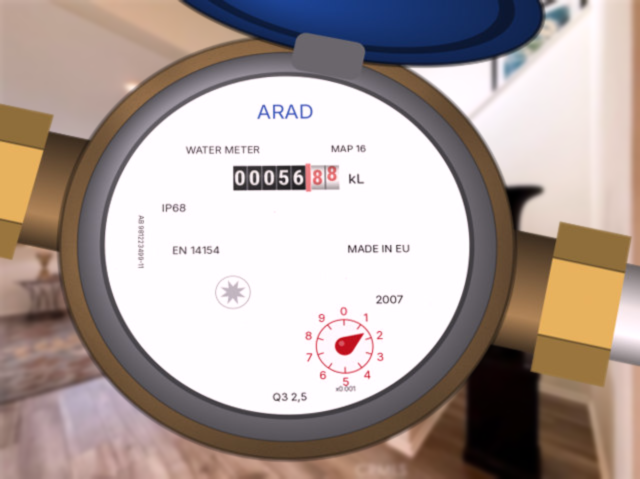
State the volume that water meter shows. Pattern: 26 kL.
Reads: 56.881 kL
